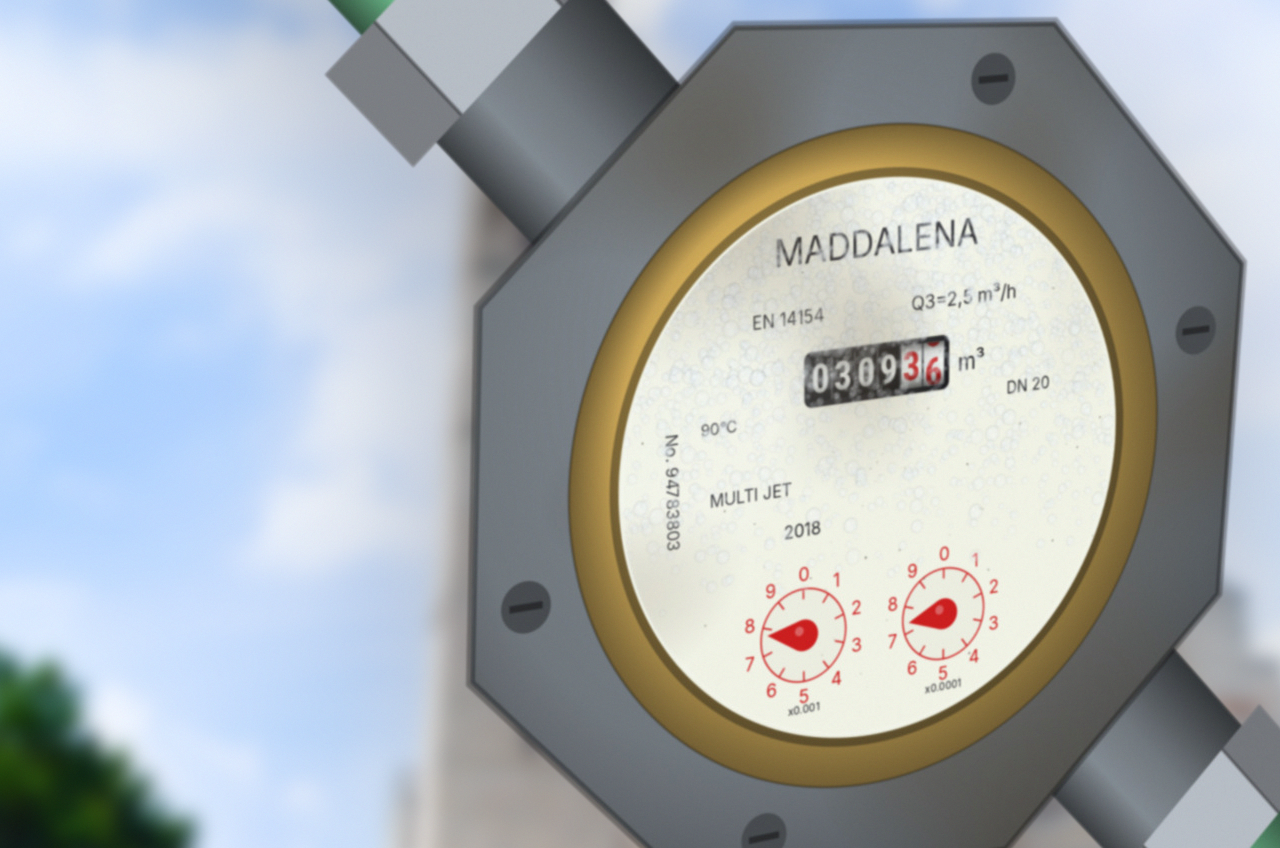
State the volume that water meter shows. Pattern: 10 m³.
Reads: 309.3577 m³
